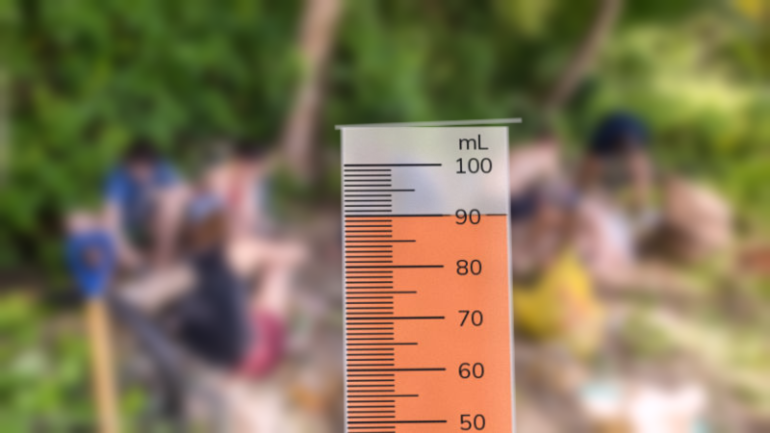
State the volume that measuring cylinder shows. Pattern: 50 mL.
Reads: 90 mL
